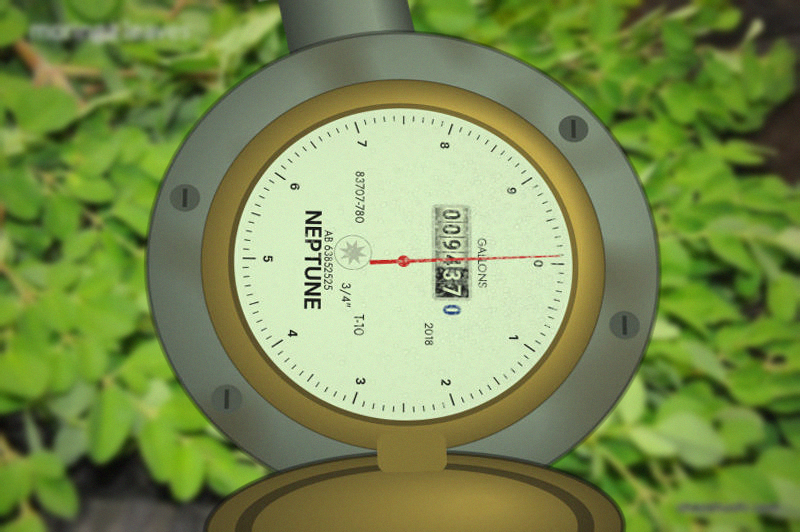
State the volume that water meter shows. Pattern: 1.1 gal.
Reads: 94369.9 gal
